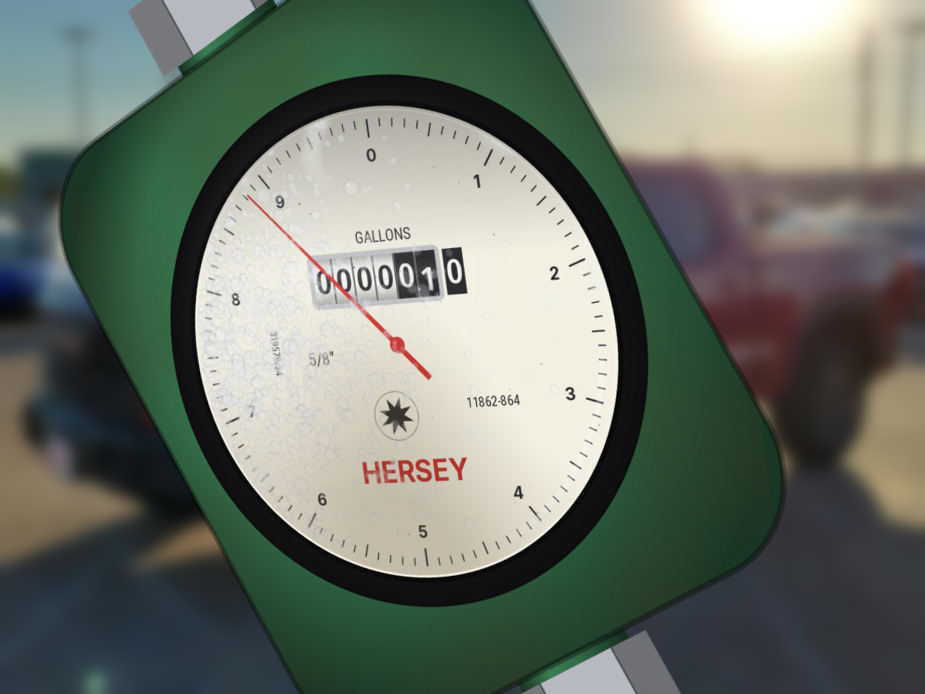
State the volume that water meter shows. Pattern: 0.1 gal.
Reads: 8.8 gal
